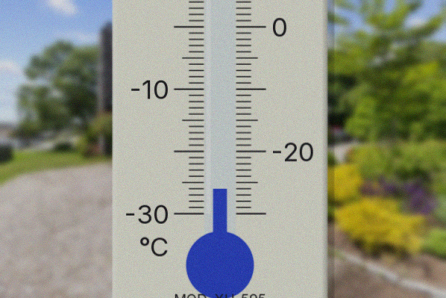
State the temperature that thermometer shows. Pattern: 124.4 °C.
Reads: -26 °C
